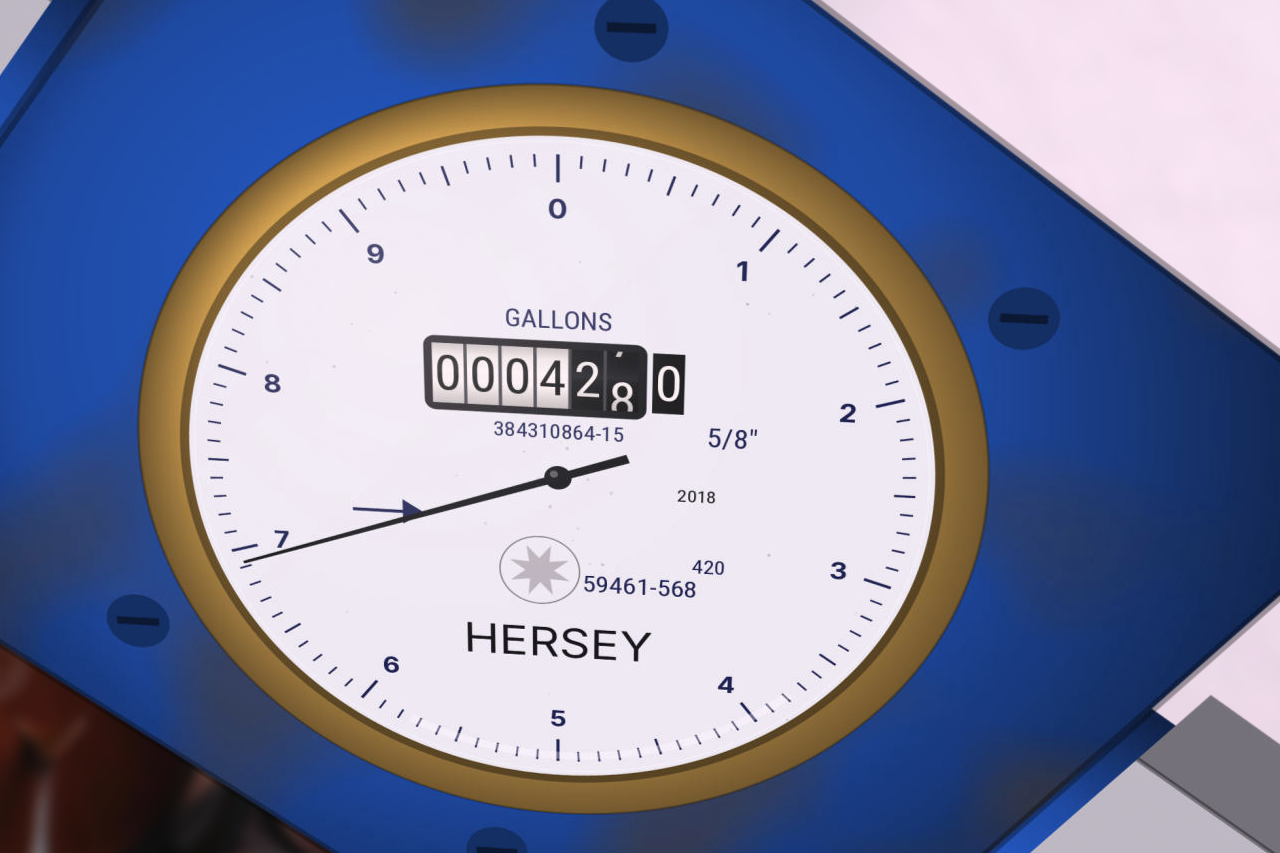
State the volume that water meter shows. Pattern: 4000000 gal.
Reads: 4276.9 gal
